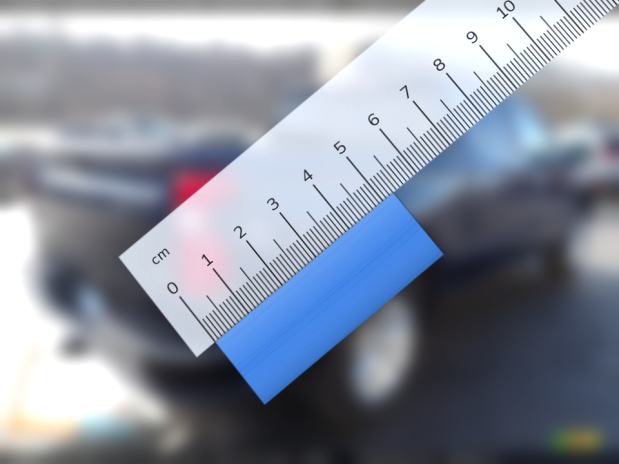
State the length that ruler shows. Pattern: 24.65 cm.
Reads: 5.3 cm
